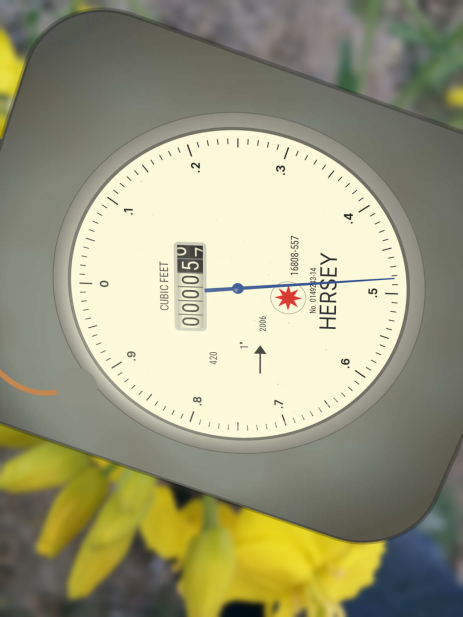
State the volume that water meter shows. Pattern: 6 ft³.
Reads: 56.48 ft³
